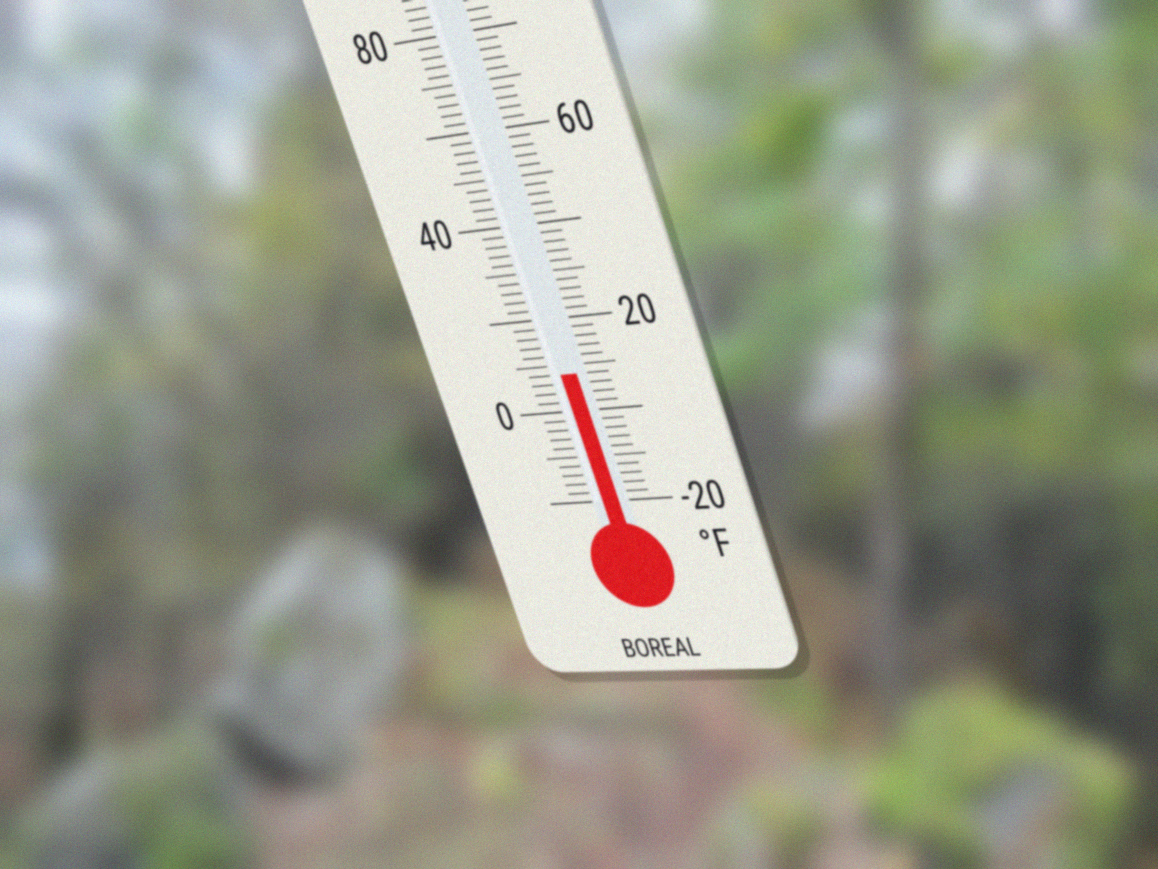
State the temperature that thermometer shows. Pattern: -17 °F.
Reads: 8 °F
